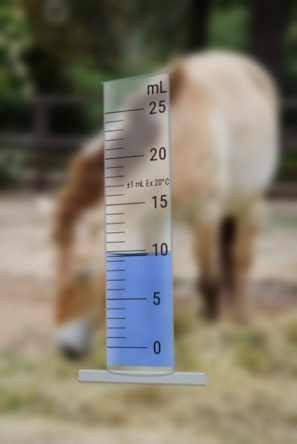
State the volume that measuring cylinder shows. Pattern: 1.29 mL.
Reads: 9.5 mL
